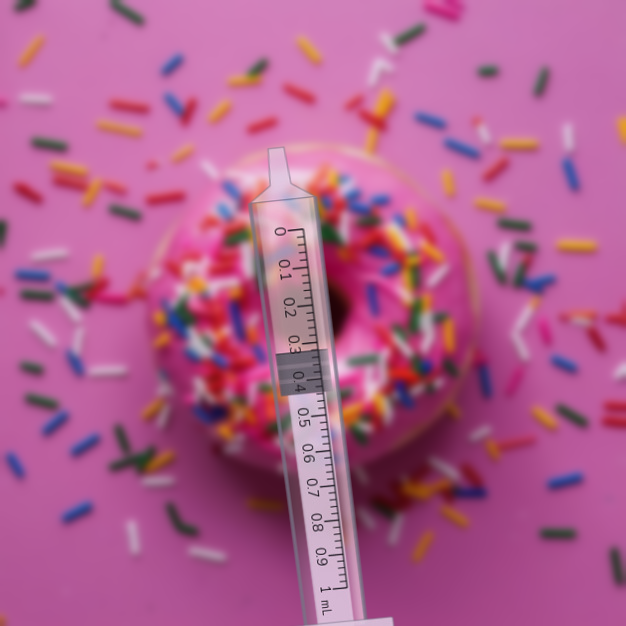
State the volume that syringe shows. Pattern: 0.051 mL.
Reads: 0.32 mL
